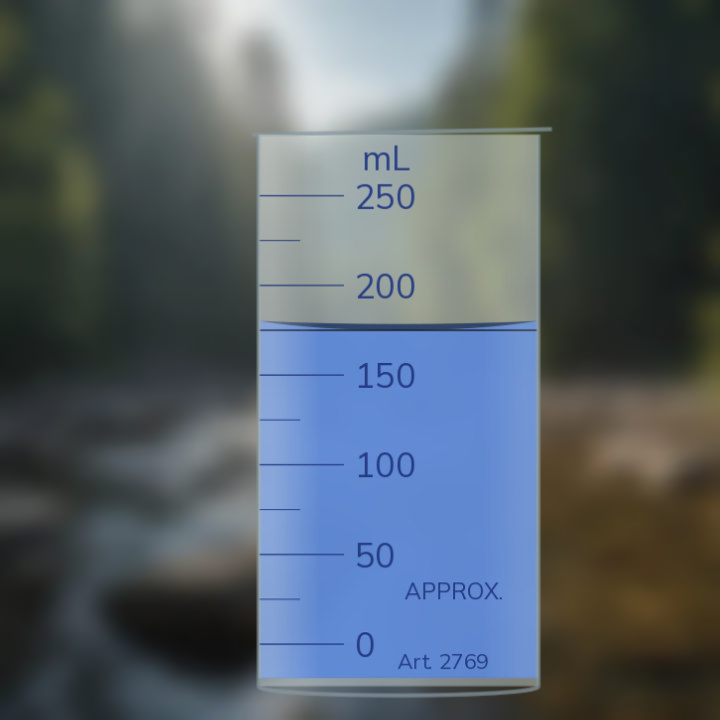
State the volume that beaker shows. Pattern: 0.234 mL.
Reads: 175 mL
